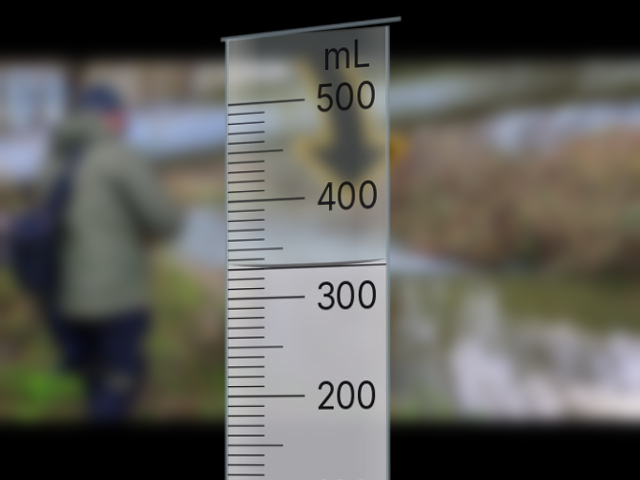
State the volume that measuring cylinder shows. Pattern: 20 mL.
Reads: 330 mL
